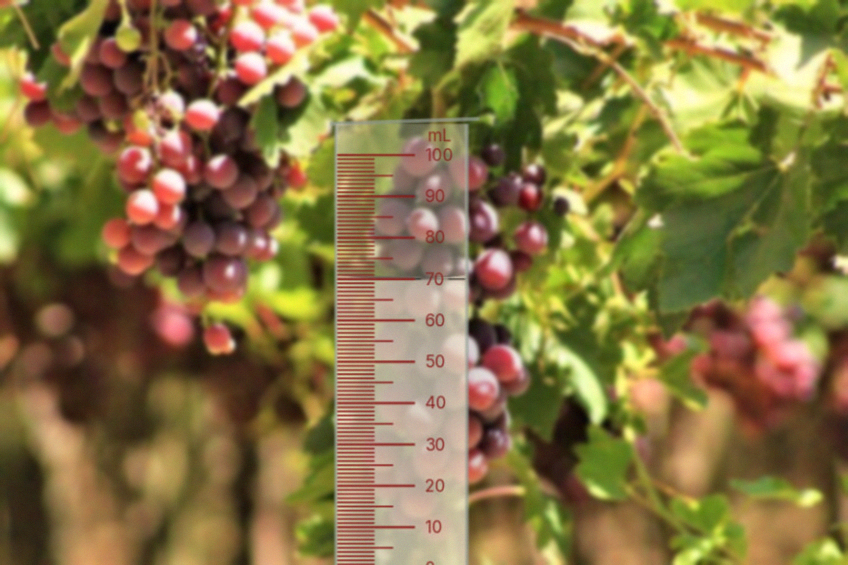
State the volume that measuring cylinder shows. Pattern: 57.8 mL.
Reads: 70 mL
